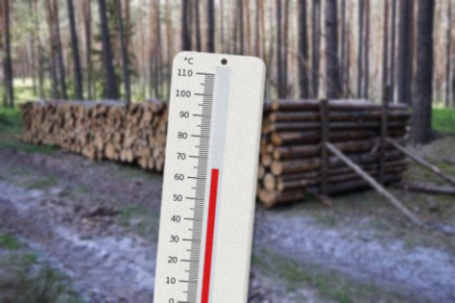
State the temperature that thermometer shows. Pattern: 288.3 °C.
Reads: 65 °C
